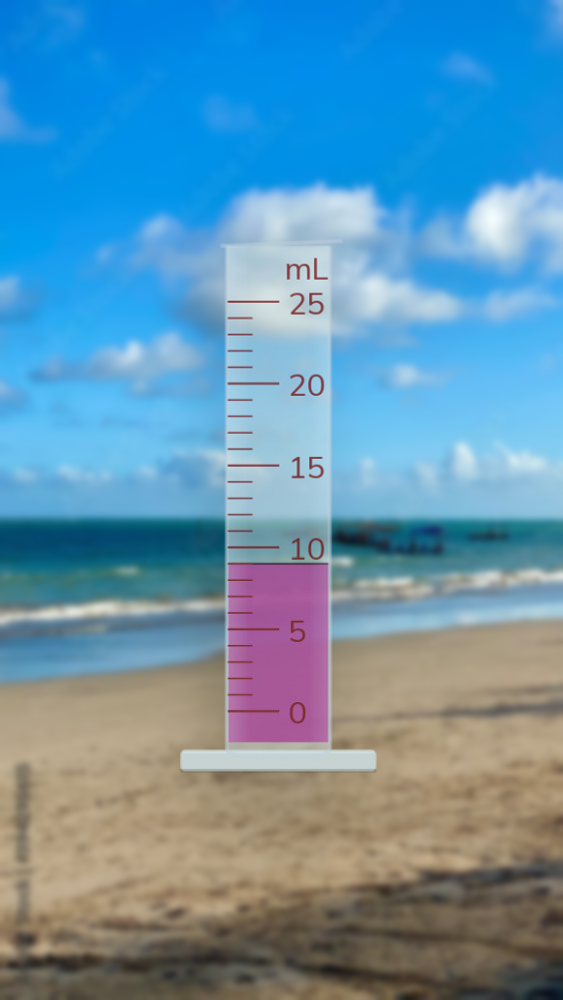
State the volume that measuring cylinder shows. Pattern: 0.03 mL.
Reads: 9 mL
